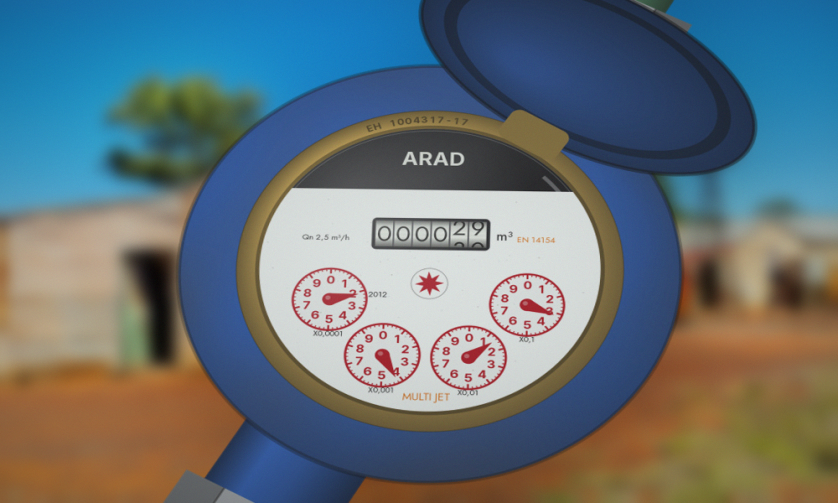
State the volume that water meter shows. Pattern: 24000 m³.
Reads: 29.3142 m³
